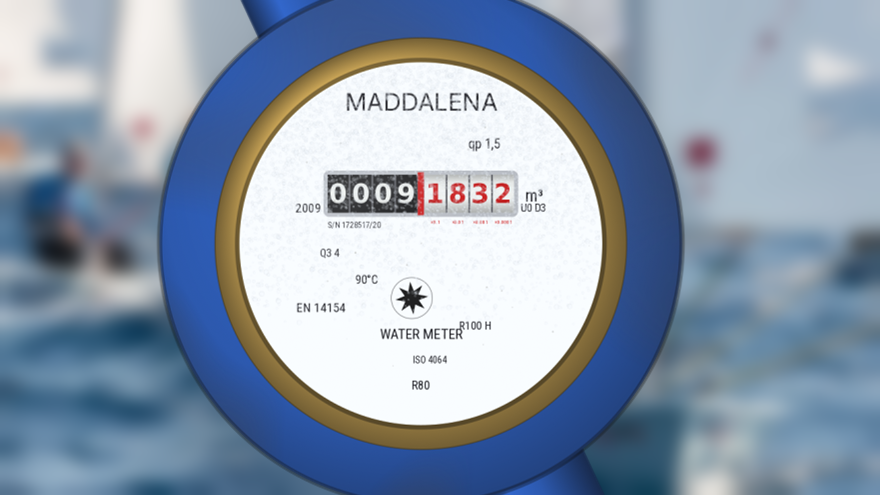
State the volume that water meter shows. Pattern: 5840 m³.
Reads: 9.1832 m³
